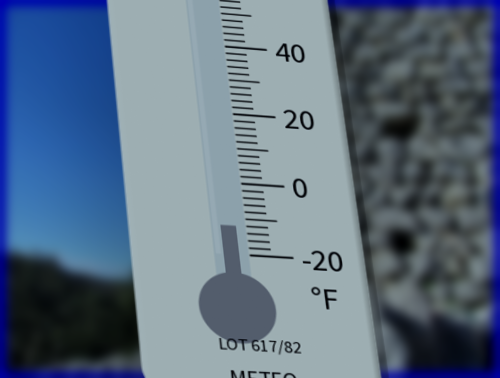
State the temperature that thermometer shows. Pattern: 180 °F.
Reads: -12 °F
